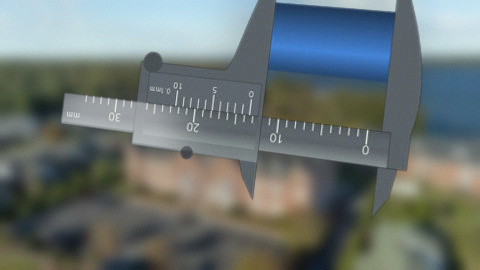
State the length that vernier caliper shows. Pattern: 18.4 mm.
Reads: 13.4 mm
